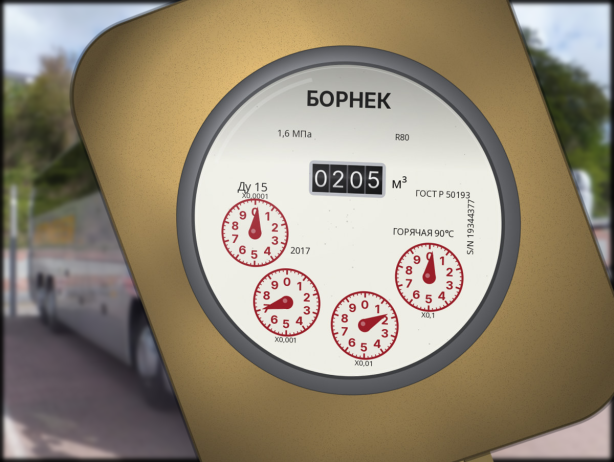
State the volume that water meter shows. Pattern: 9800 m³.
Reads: 205.0170 m³
